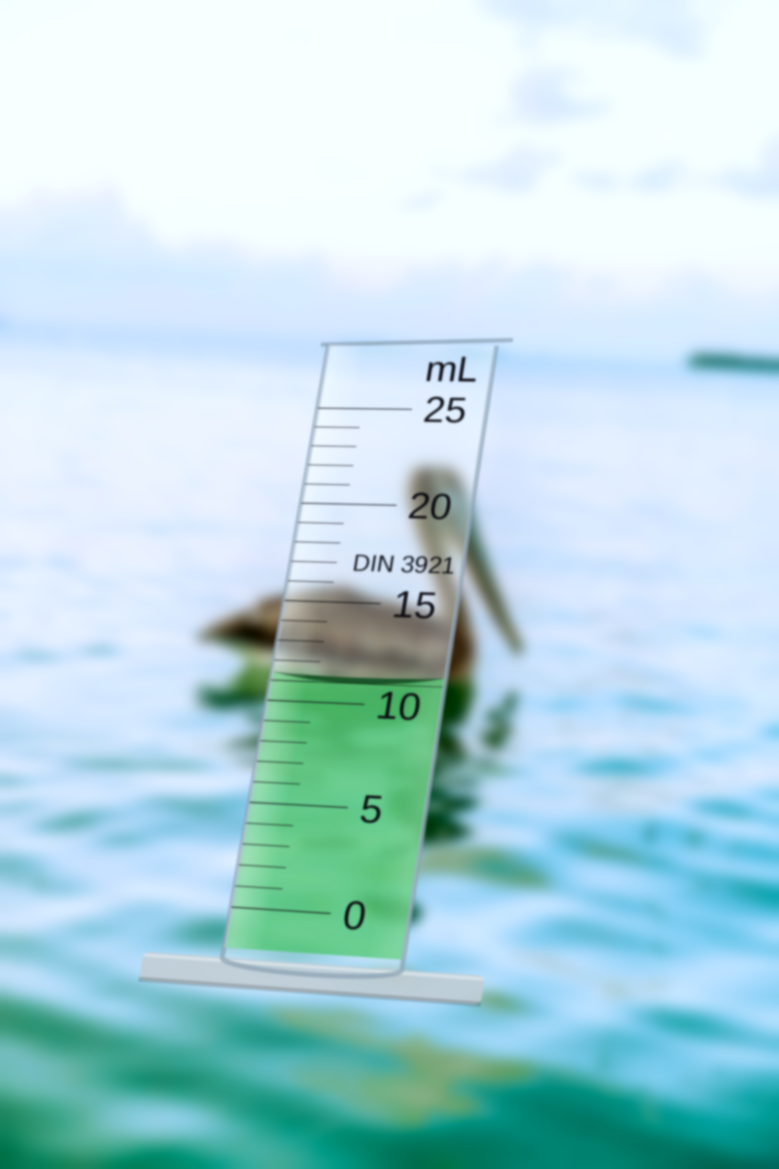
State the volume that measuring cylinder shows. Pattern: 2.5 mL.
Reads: 11 mL
